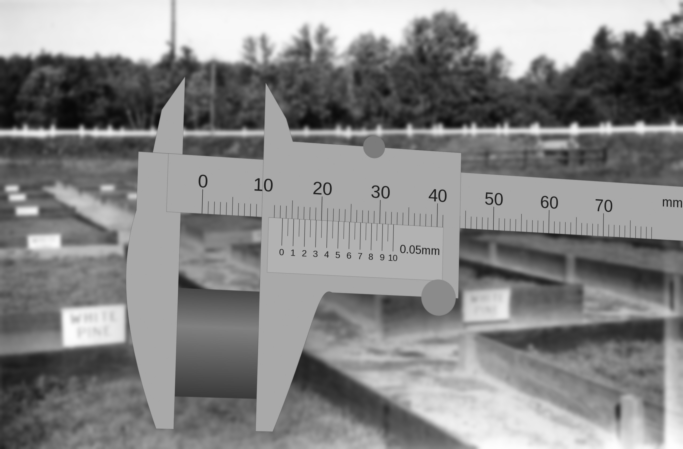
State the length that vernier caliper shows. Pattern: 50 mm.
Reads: 13.4 mm
